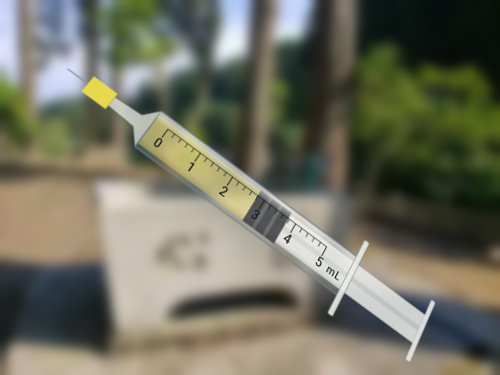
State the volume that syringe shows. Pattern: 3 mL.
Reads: 2.8 mL
